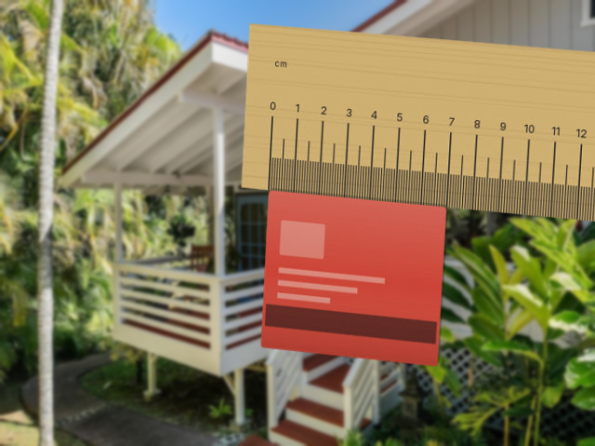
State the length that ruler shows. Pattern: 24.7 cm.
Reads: 7 cm
